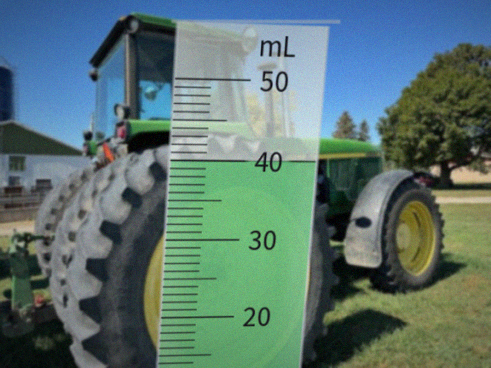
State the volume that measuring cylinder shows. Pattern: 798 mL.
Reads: 40 mL
